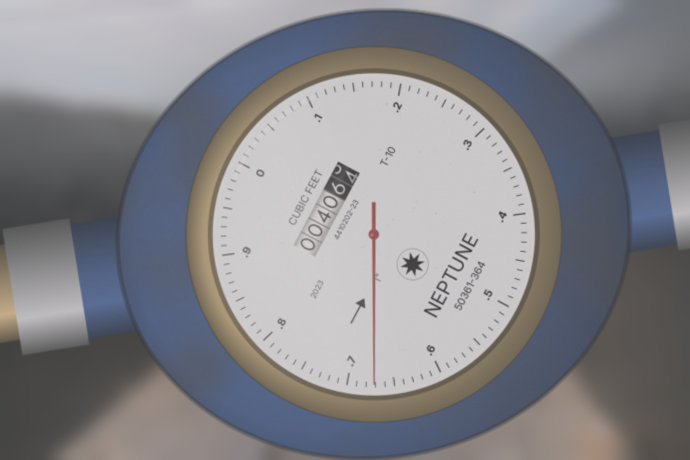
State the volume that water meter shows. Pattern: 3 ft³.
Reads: 4063.67 ft³
